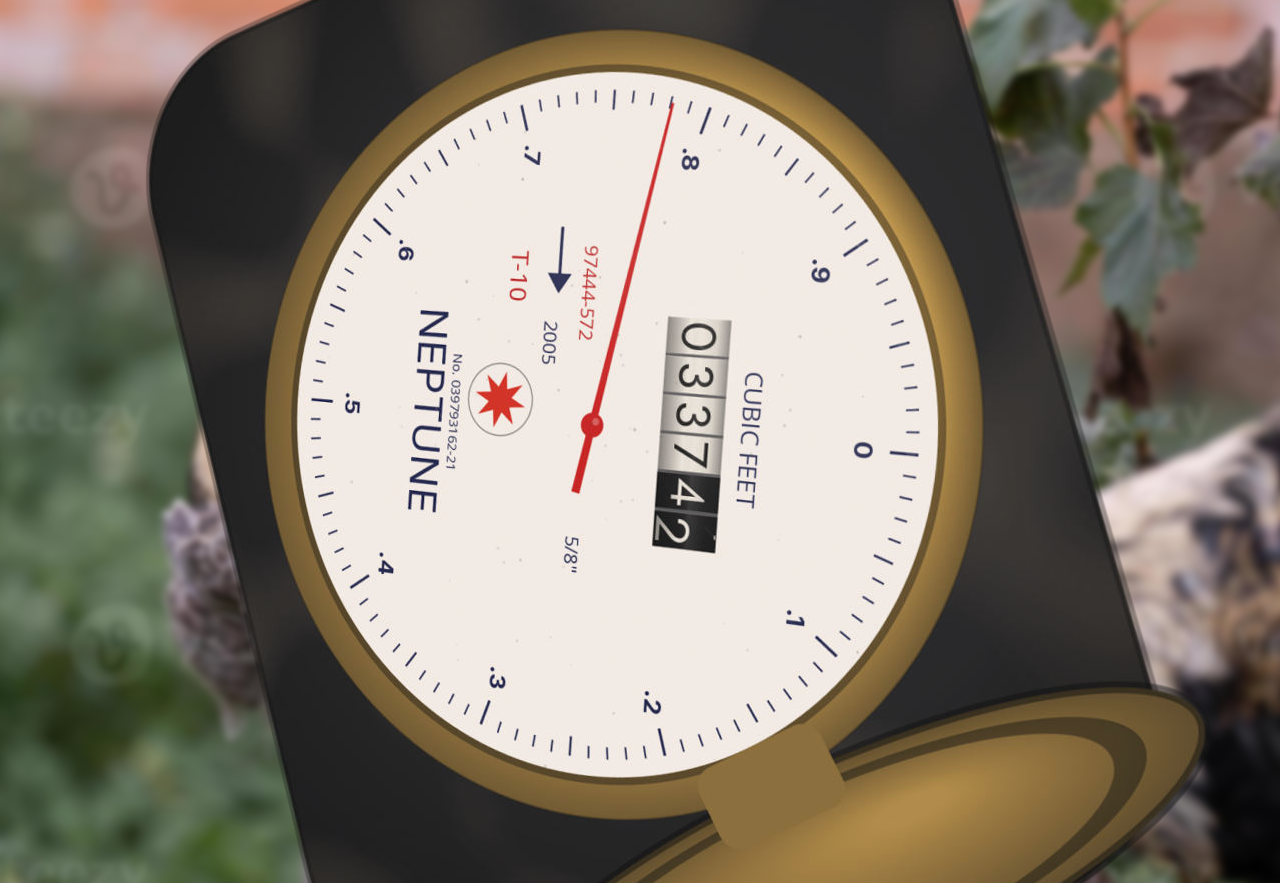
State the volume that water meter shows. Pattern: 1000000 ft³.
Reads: 33741.78 ft³
